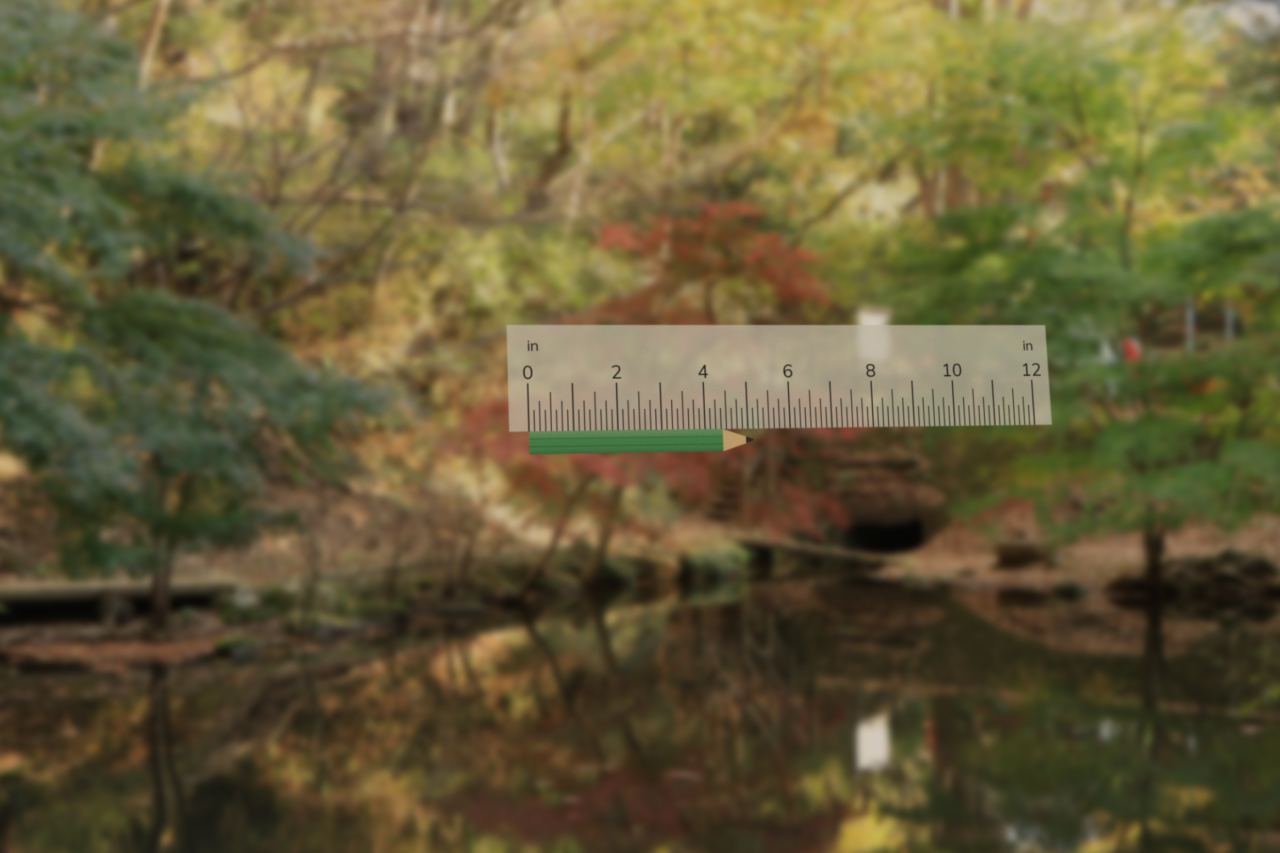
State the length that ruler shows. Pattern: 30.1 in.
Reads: 5.125 in
